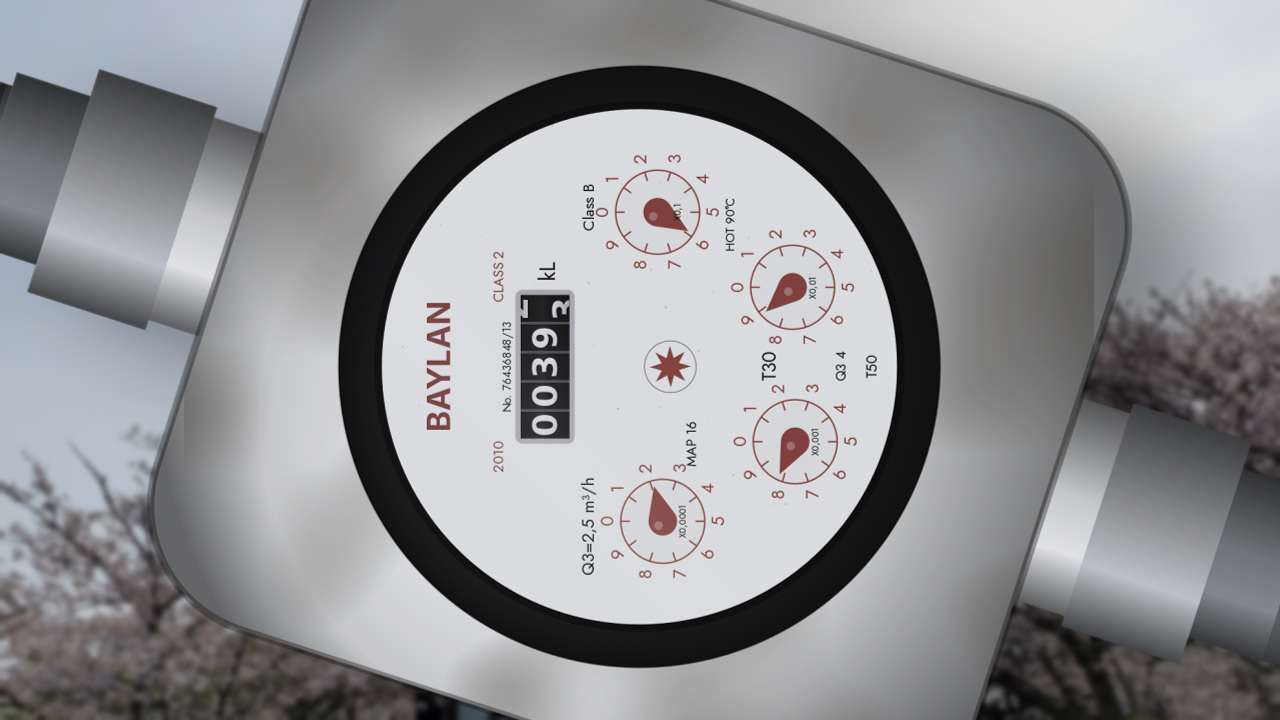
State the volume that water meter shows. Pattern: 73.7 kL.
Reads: 392.5882 kL
